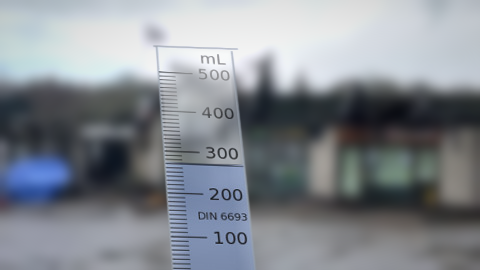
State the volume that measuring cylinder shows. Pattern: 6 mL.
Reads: 270 mL
